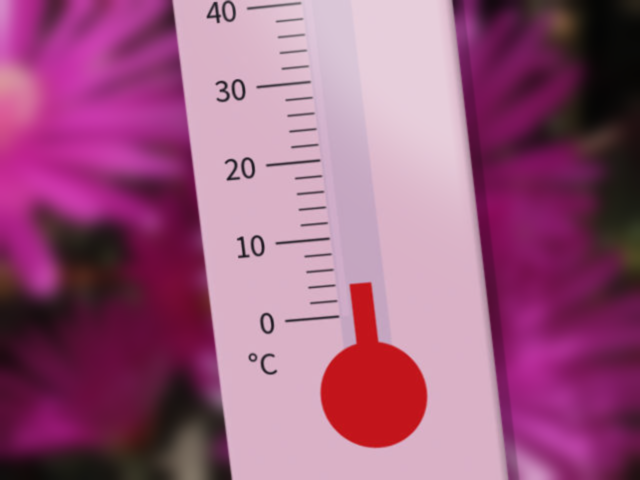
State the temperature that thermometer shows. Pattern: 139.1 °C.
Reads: 4 °C
